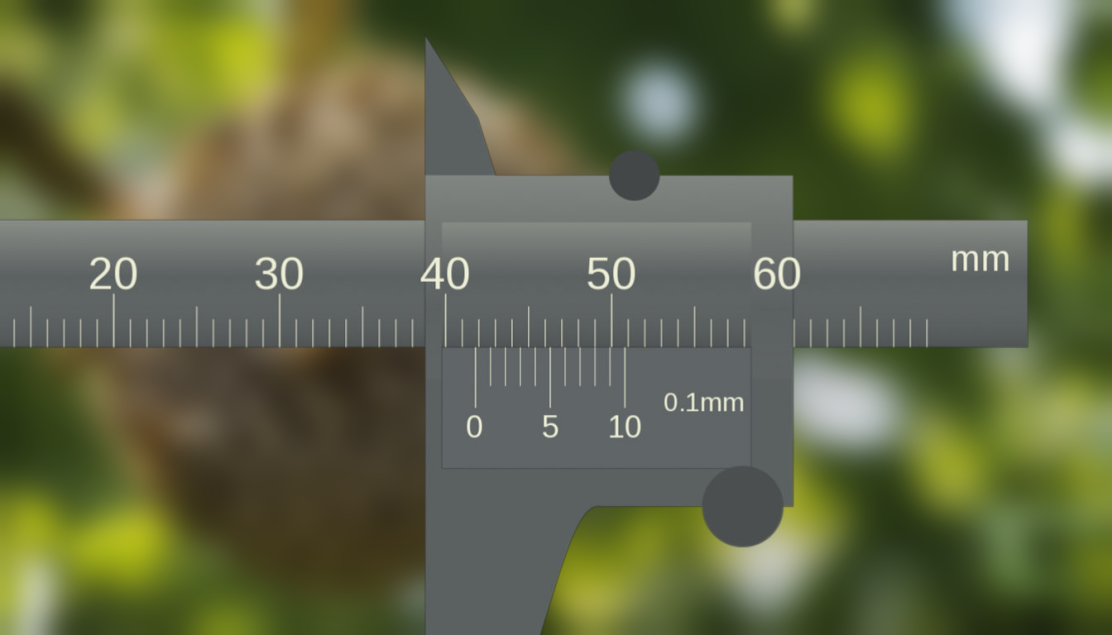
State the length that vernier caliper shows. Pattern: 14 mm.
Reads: 41.8 mm
